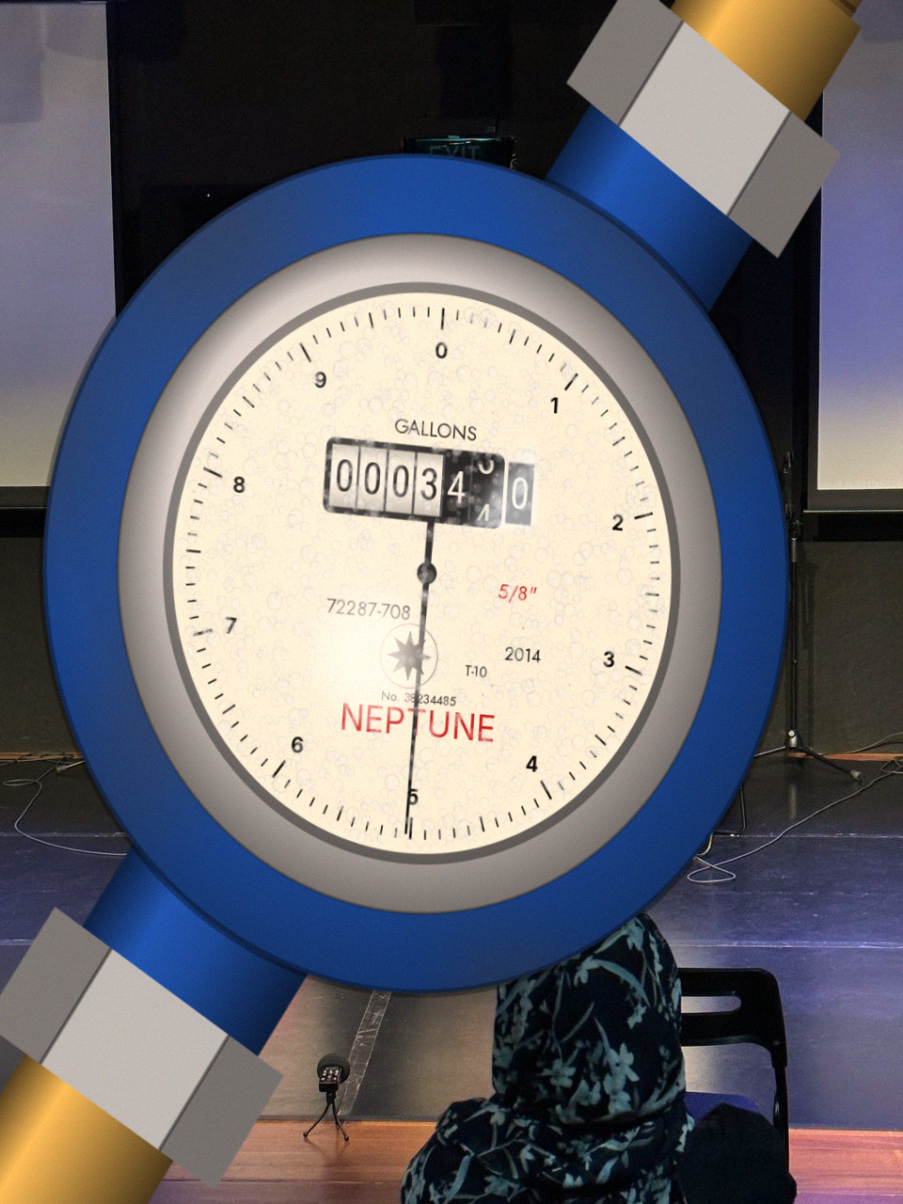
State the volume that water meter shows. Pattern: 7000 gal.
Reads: 3435.0 gal
